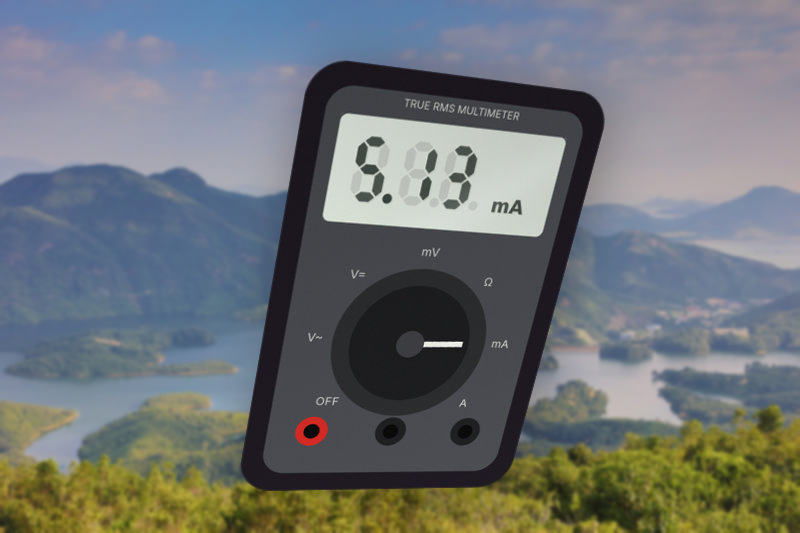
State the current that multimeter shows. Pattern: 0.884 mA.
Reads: 5.13 mA
